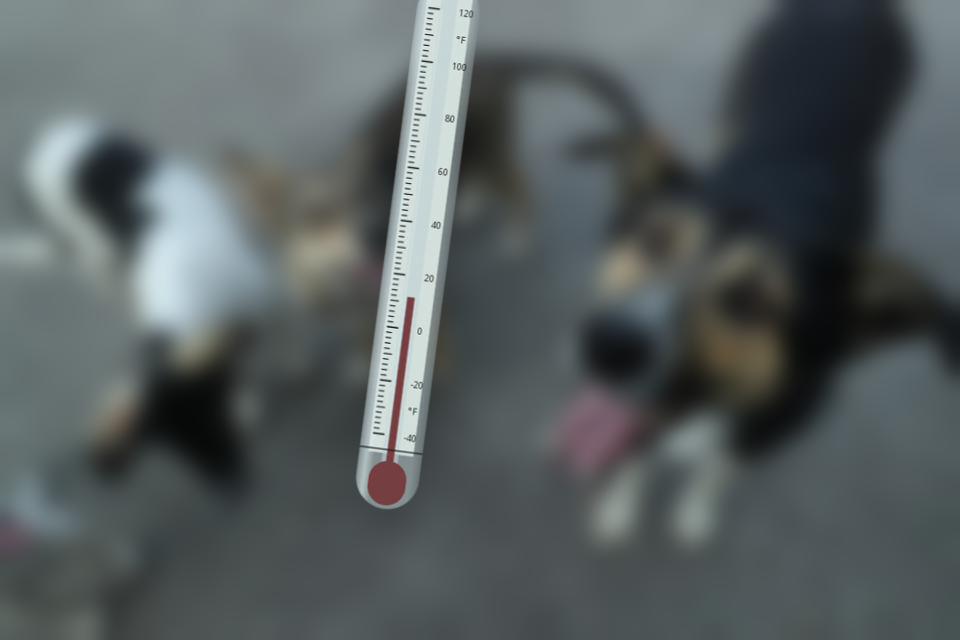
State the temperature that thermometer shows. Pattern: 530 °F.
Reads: 12 °F
